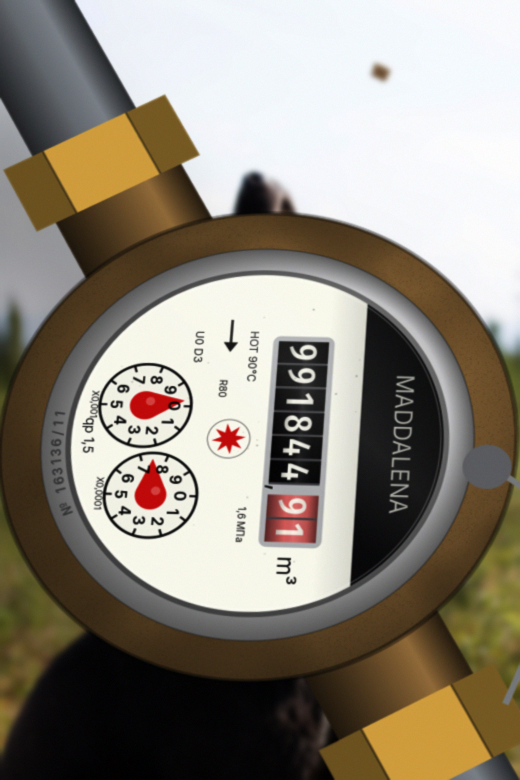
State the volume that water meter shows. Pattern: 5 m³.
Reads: 991844.9097 m³
